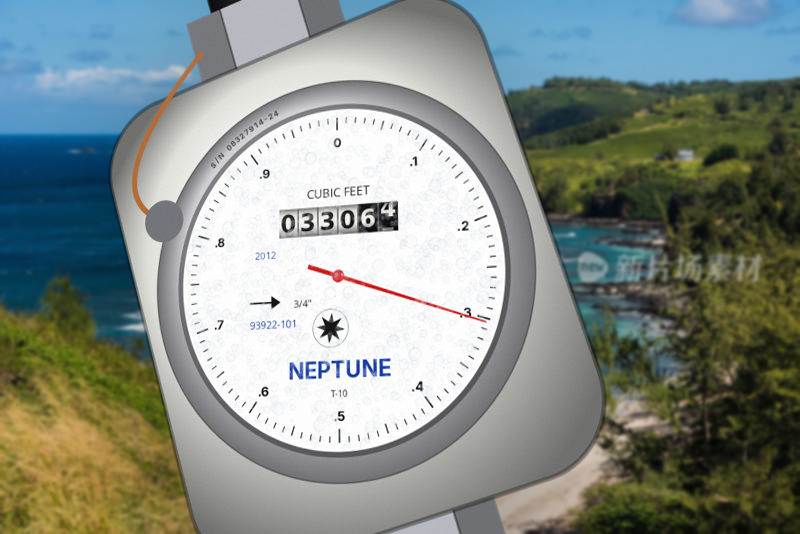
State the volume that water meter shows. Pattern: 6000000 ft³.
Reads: 33064.30 ft³
